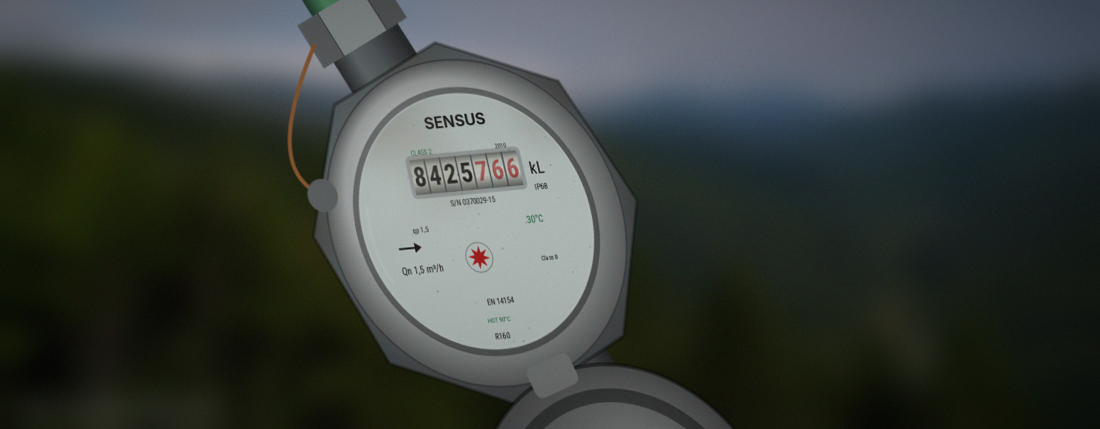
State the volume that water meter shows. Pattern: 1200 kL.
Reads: 8425.766 kL
